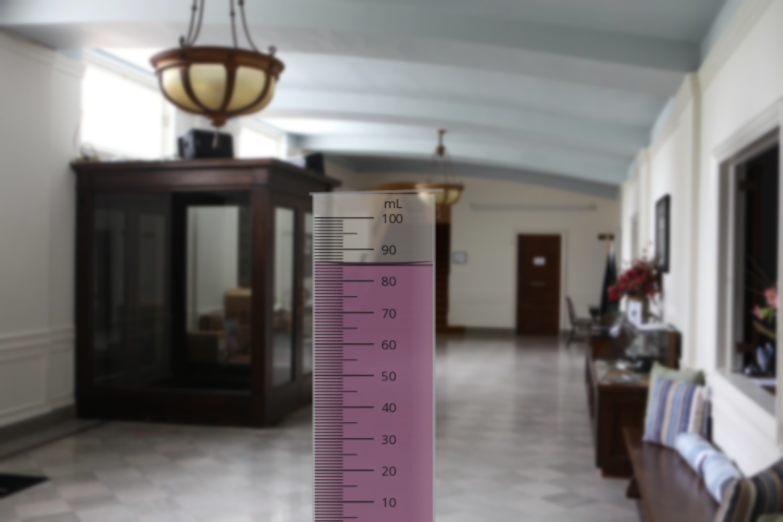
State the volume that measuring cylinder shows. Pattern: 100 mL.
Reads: 85 mL
